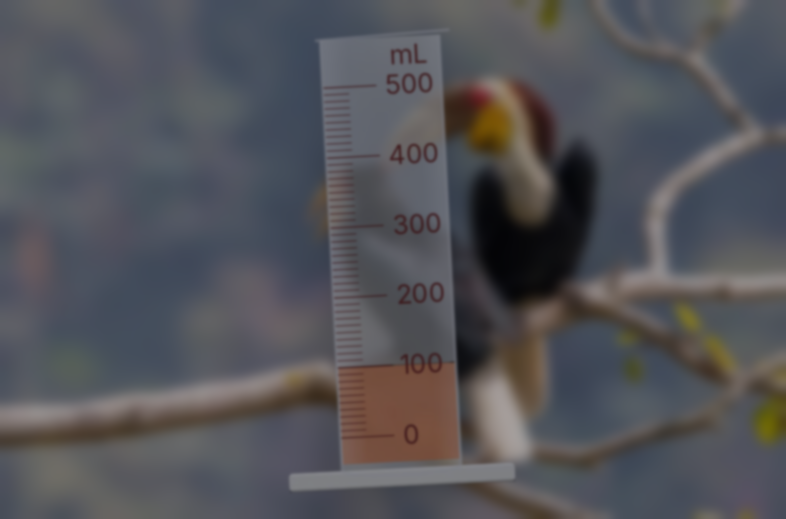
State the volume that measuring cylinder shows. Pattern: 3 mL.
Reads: 100 mL
